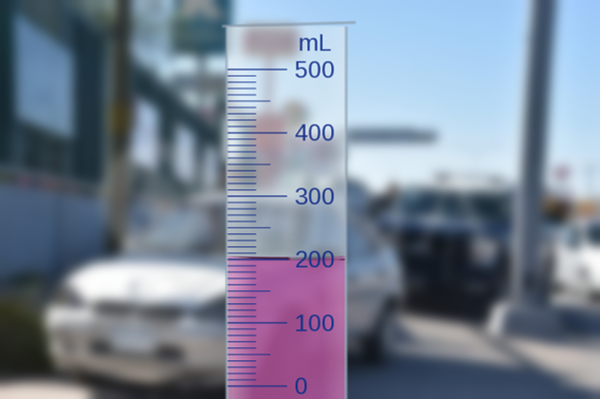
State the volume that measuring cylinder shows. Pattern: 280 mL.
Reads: 200 mL
